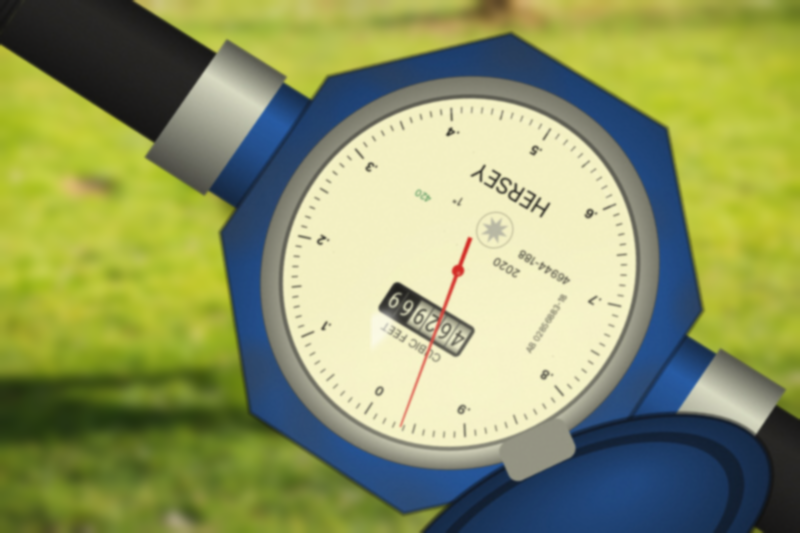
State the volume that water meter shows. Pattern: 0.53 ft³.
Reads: 462968.96 ft³
